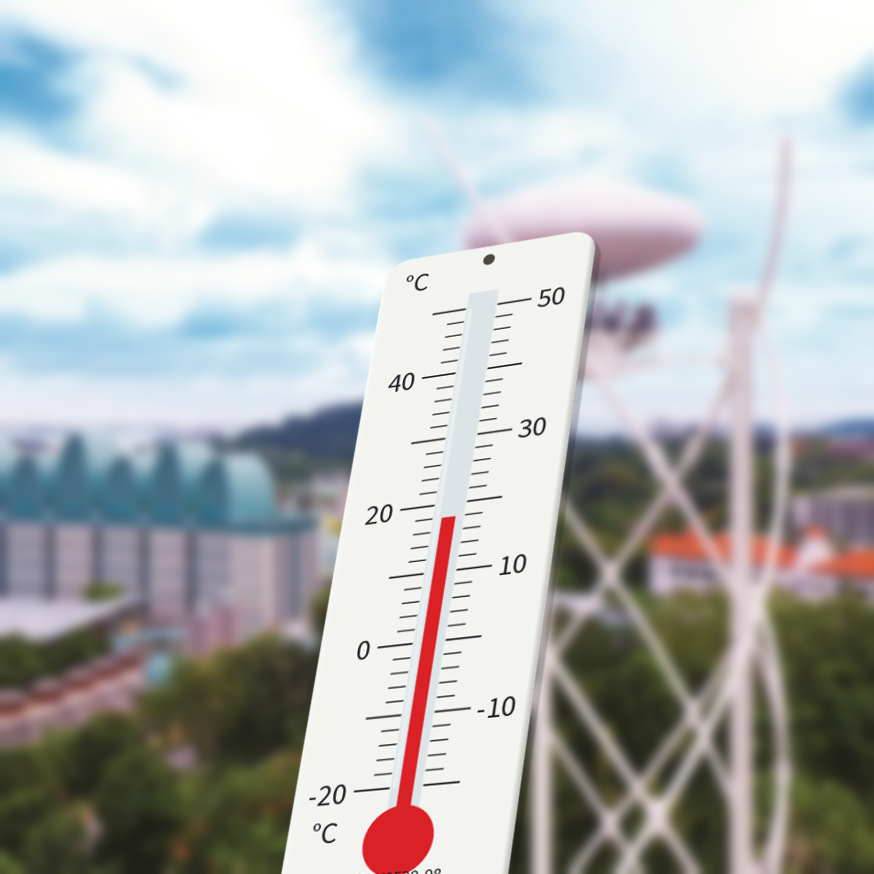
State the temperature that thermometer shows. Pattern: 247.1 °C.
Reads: 18 °C
